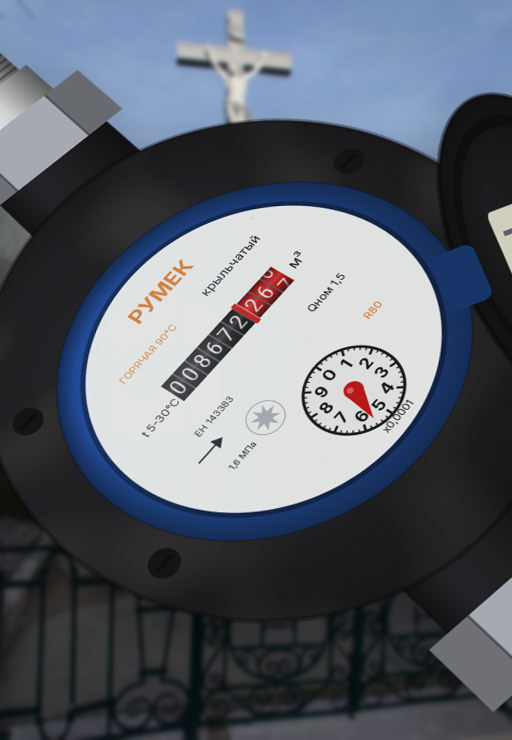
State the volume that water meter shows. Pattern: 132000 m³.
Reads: 8672.2665 m³
